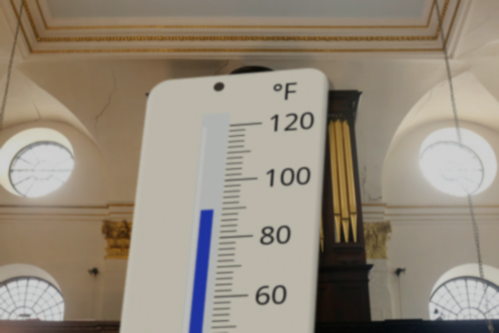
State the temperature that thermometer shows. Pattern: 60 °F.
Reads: 90 °F
